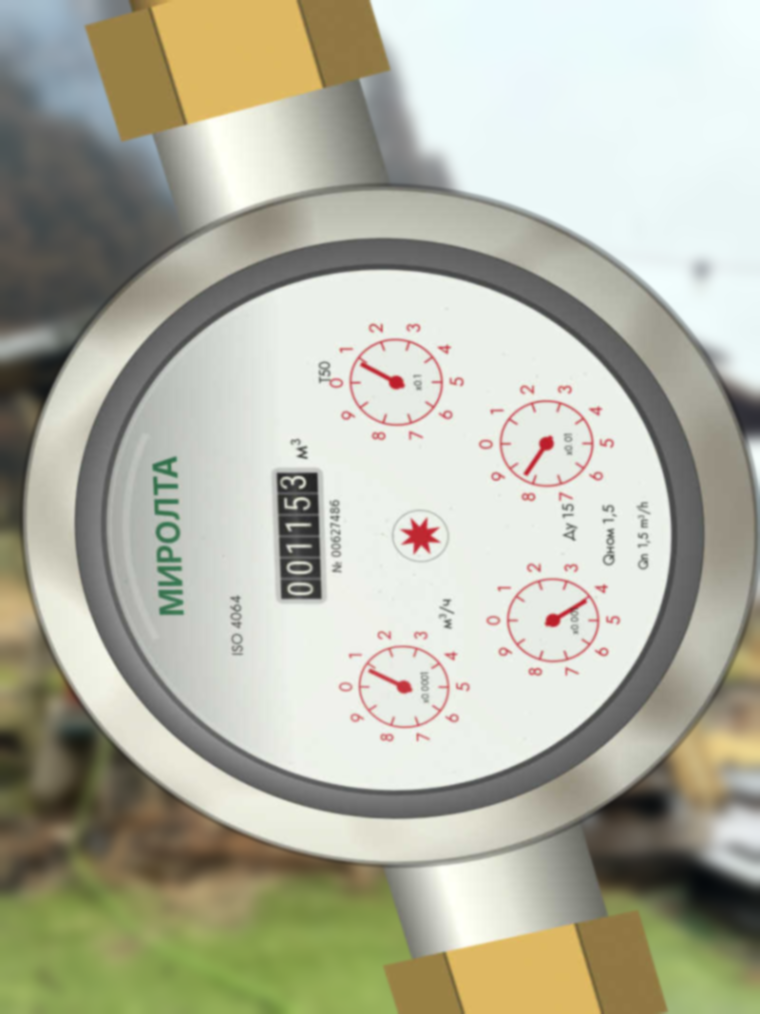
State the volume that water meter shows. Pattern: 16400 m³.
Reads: 1153.0840 m³
